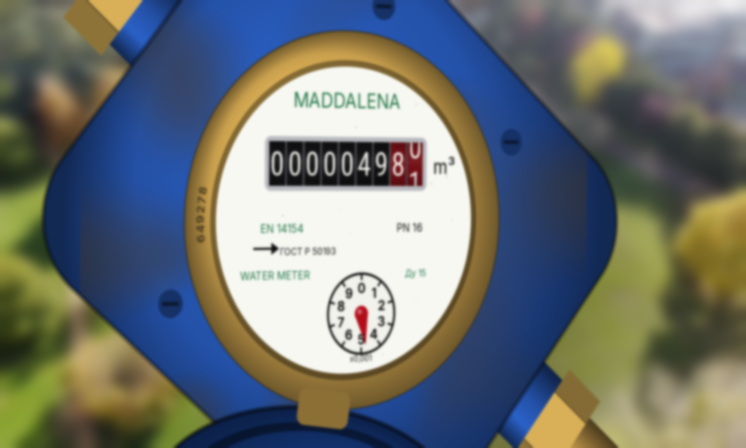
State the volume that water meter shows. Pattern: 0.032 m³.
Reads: 49.804 m³
